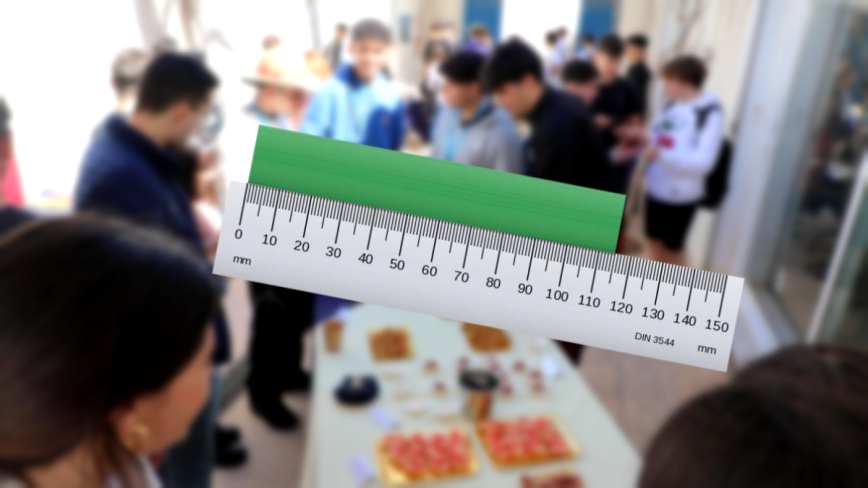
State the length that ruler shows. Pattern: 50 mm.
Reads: 115 mm
